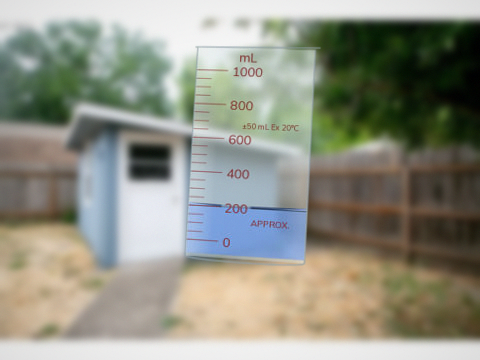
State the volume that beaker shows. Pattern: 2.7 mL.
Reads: 200 mL
